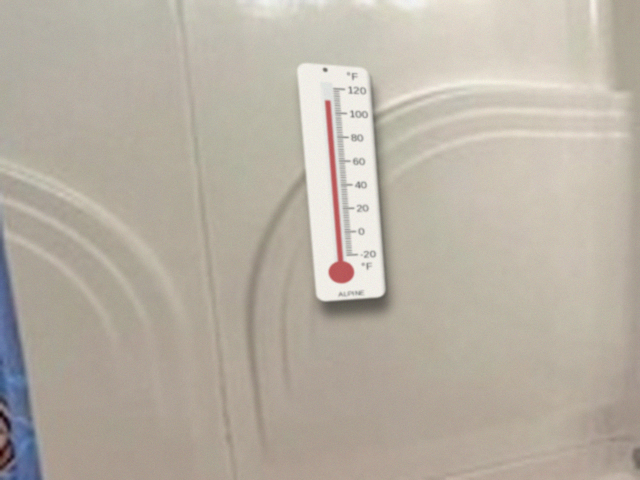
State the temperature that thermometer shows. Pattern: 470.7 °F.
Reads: 110 °F
